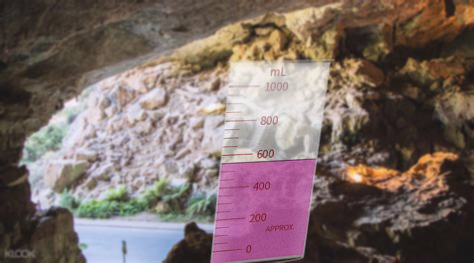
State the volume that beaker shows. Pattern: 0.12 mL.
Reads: 550 mL
